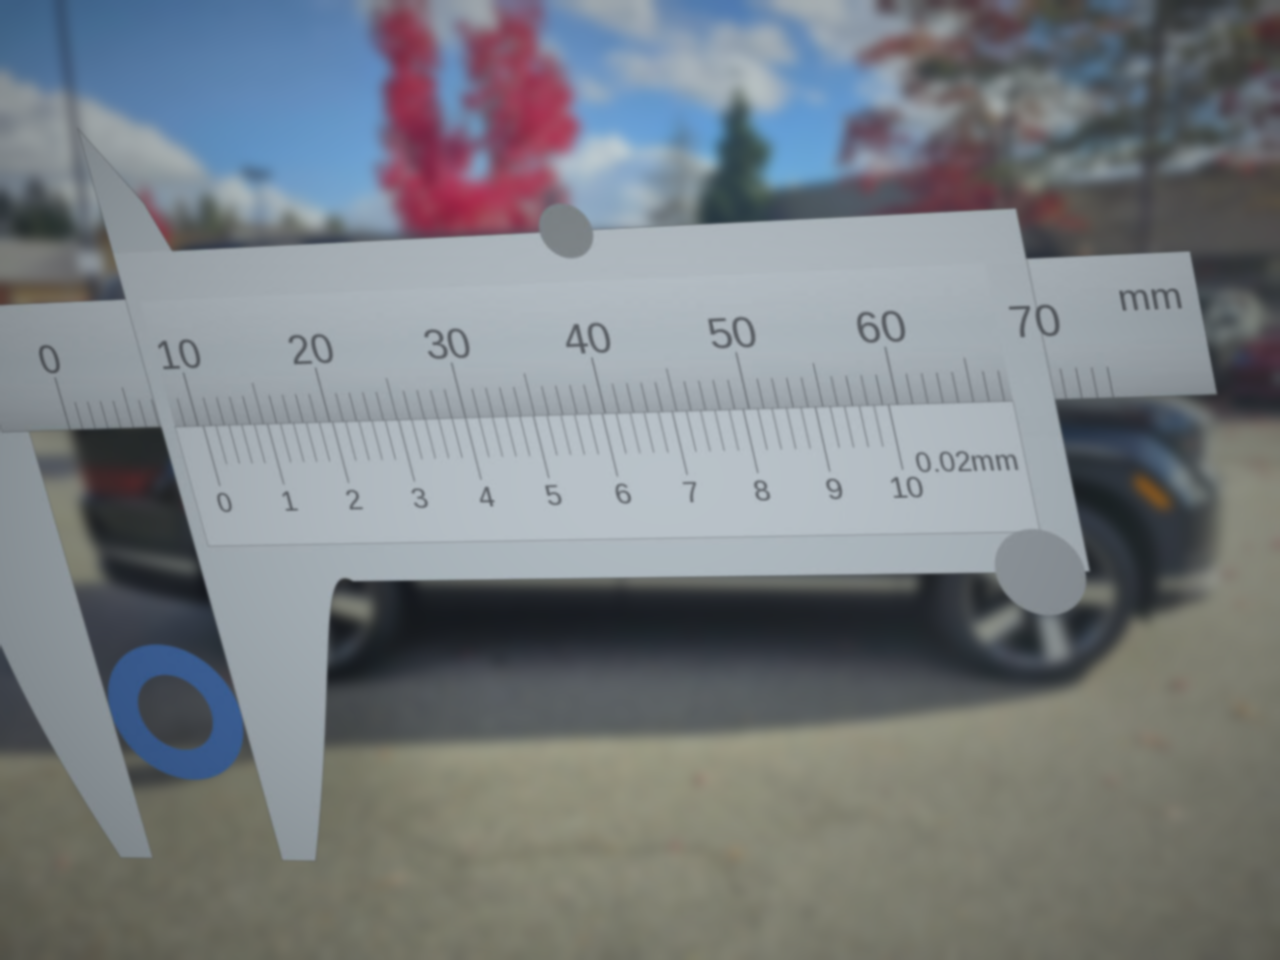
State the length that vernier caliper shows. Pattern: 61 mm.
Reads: 10.4 mm
